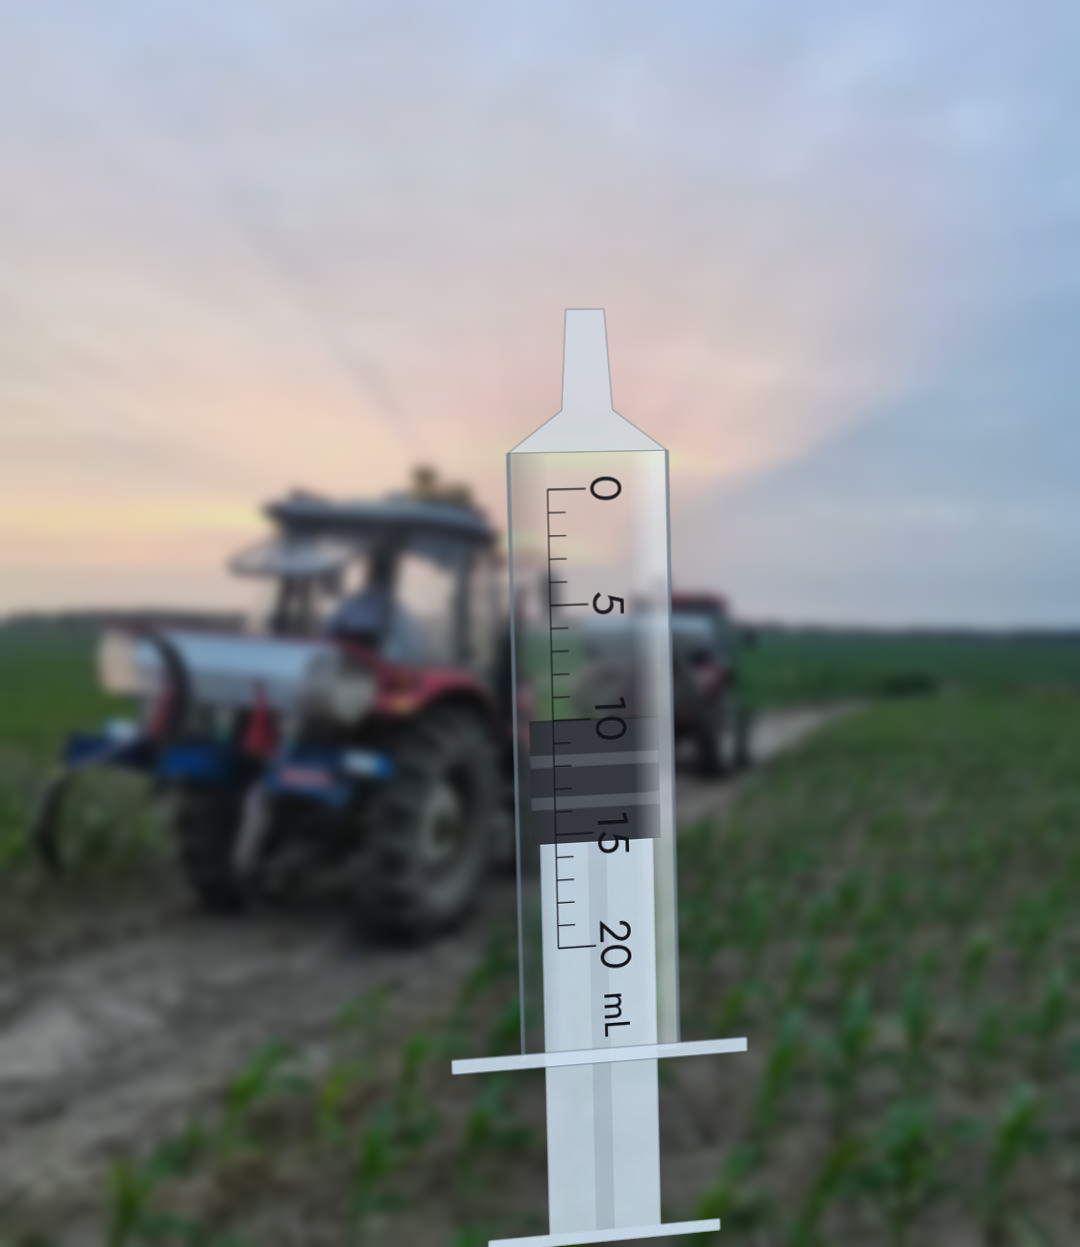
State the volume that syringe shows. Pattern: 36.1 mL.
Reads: 10 mL
